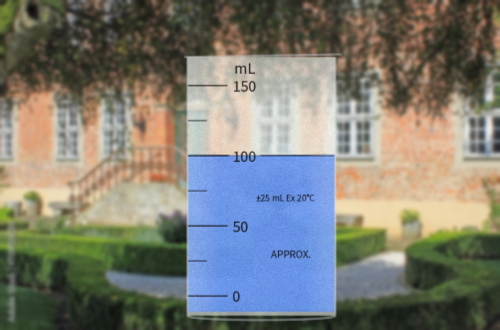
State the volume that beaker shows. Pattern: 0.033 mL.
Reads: 100 mL
